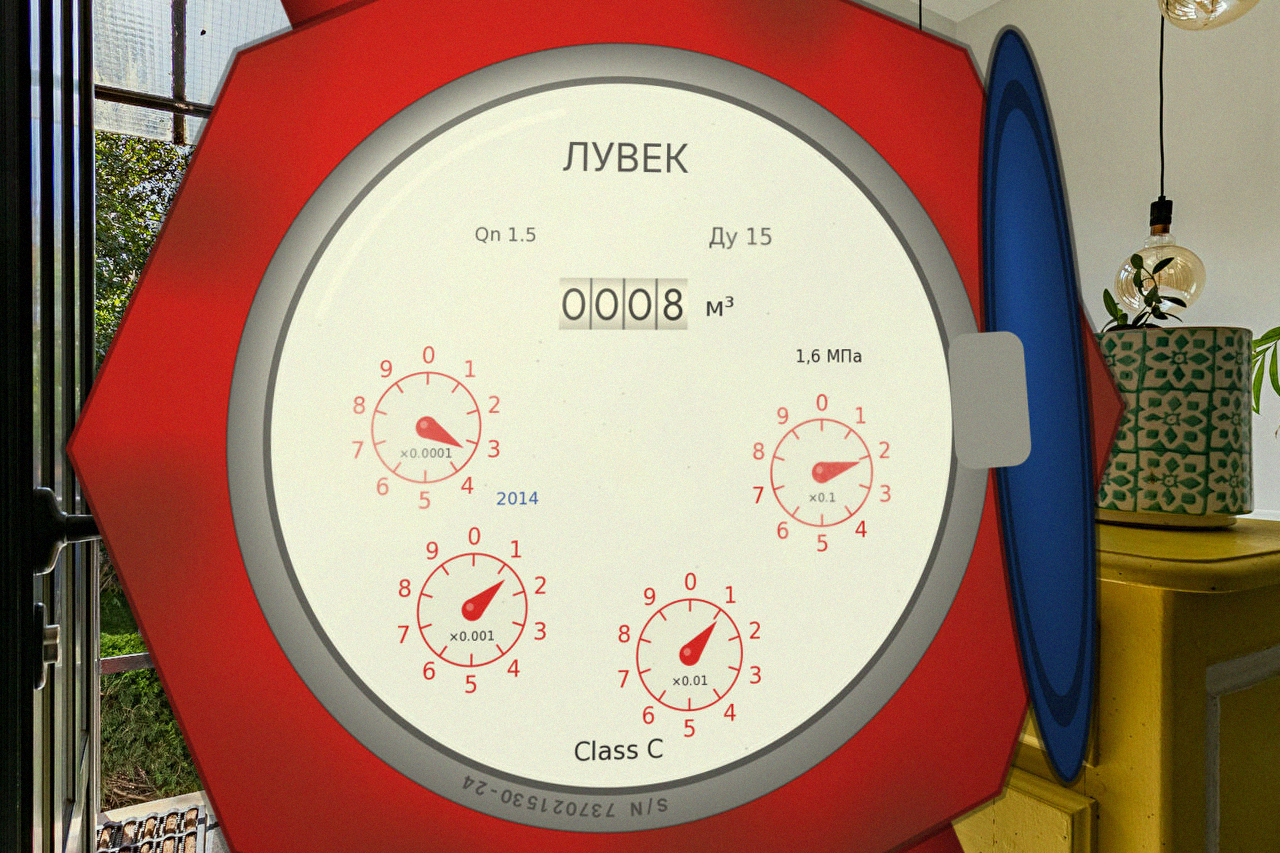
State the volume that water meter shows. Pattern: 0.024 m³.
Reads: 8.2113 m³
